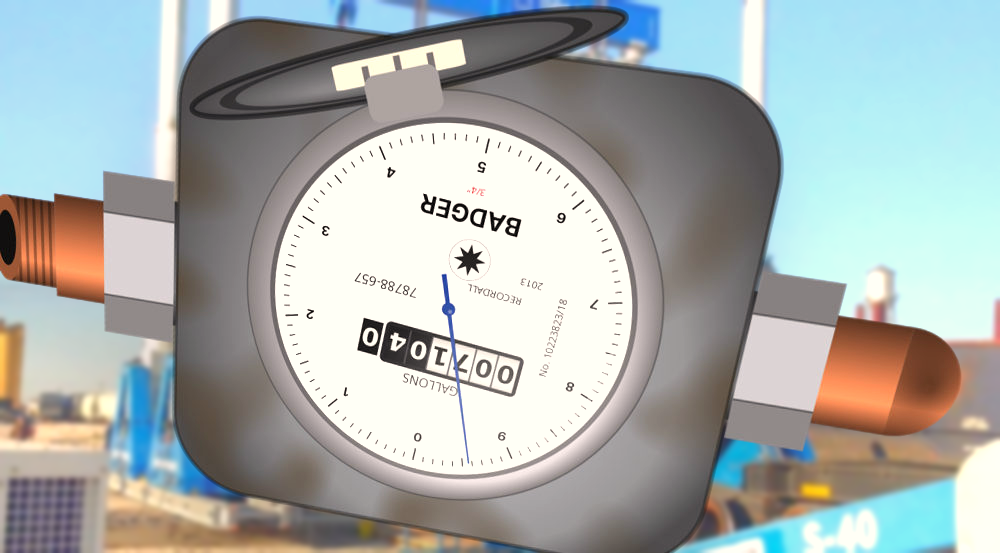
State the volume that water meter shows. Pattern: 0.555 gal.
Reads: 71039.4 gal
